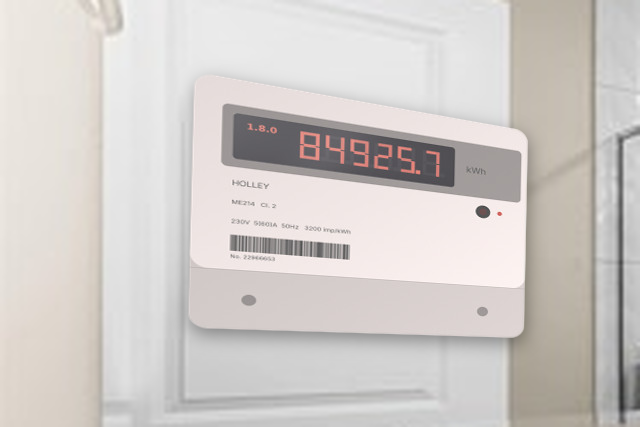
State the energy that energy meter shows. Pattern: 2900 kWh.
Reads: 84925.7 kWh
